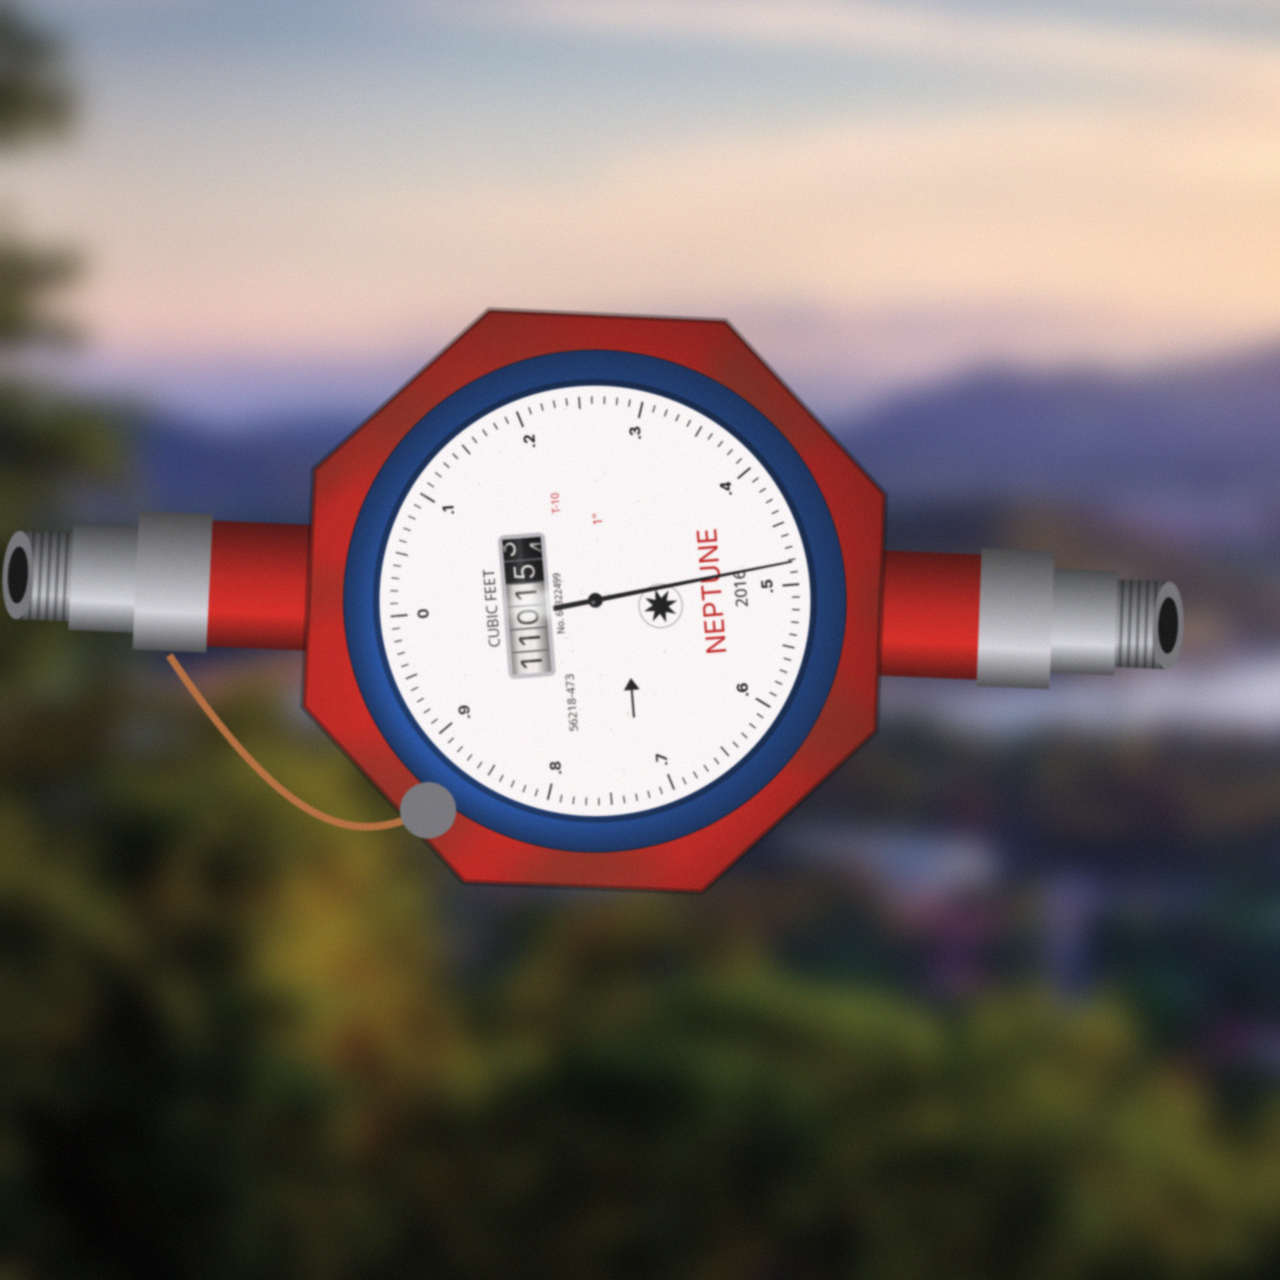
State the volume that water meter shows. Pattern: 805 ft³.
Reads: 110153.48 ft³
